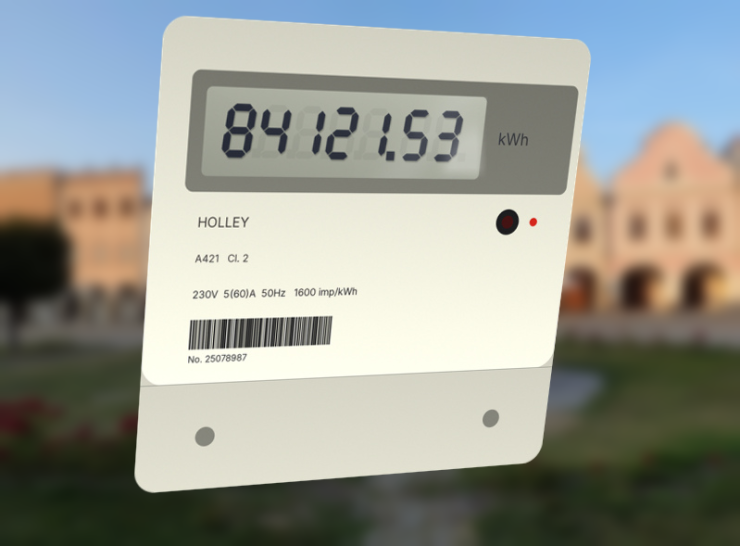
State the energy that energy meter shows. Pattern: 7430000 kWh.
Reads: 84121.53 kWh
